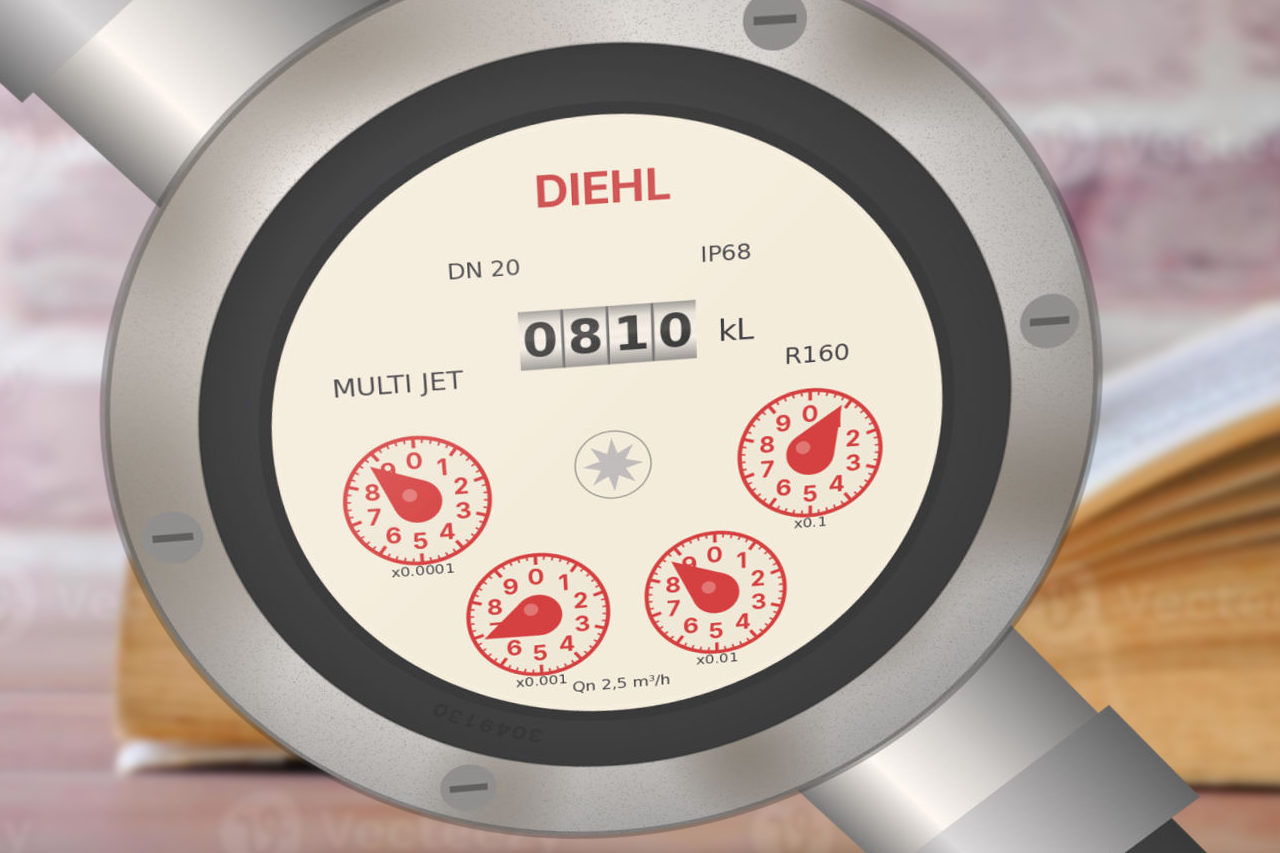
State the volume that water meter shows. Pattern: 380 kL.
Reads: 810.0868 kL
